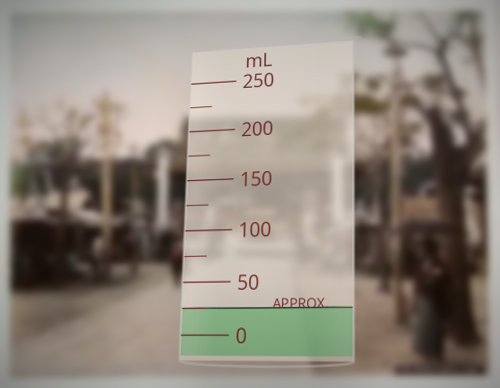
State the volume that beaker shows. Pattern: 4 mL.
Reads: 25 mL
